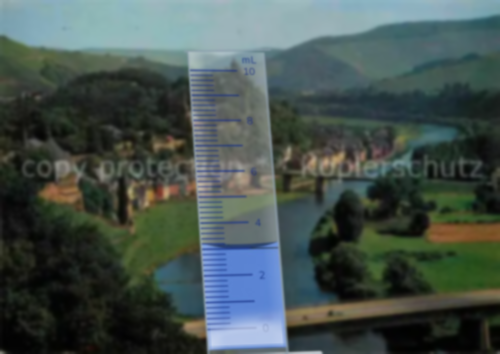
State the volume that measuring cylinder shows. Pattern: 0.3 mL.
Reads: 3 mL
